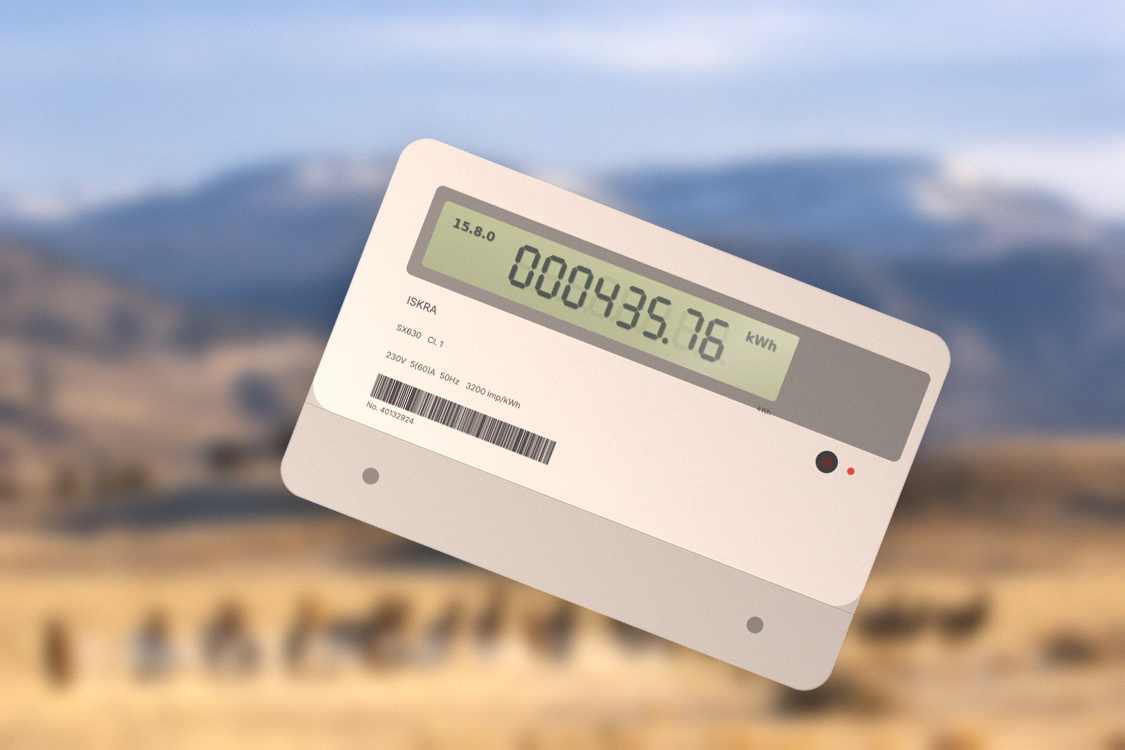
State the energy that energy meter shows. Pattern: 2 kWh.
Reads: 435.76 kWh
